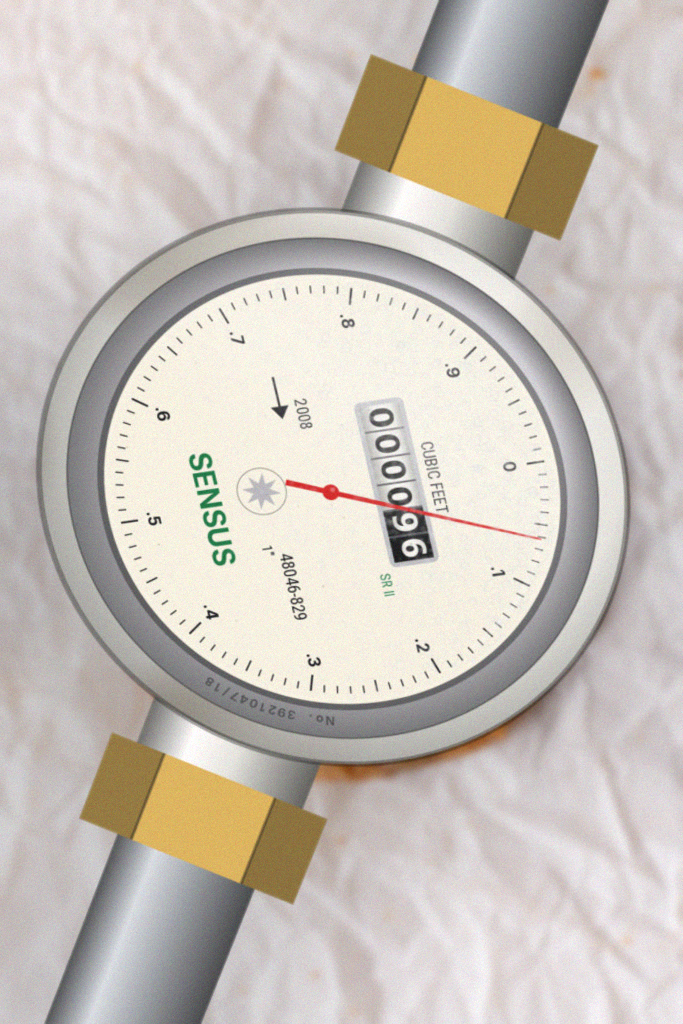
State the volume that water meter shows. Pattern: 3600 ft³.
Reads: 96.06 ft³
